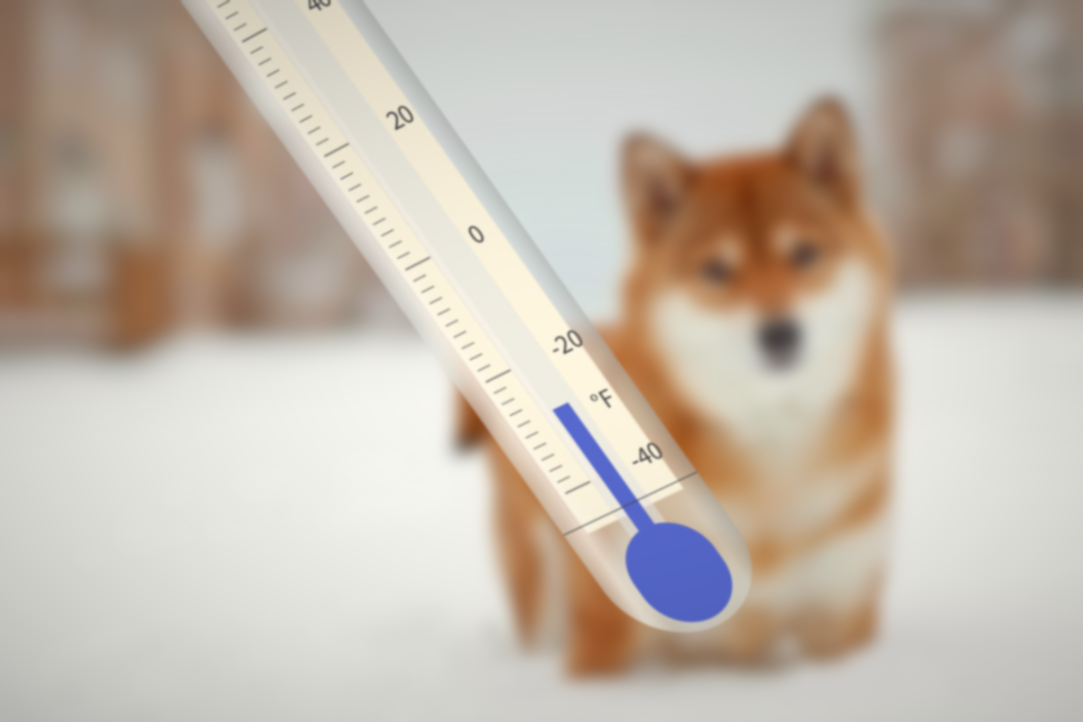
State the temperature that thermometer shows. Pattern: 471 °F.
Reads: -28 °F
